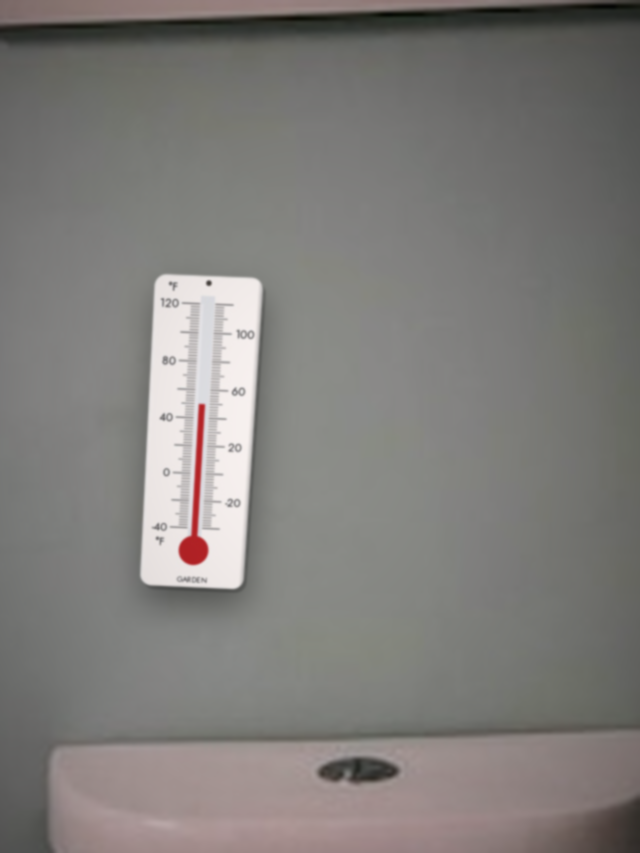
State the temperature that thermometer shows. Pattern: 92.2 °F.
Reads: 50 °F
